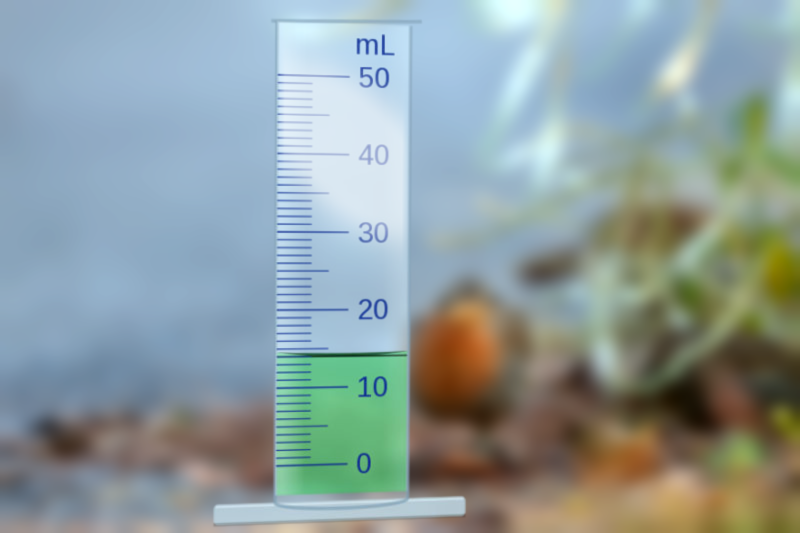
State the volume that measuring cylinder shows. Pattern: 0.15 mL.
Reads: 14 mL
